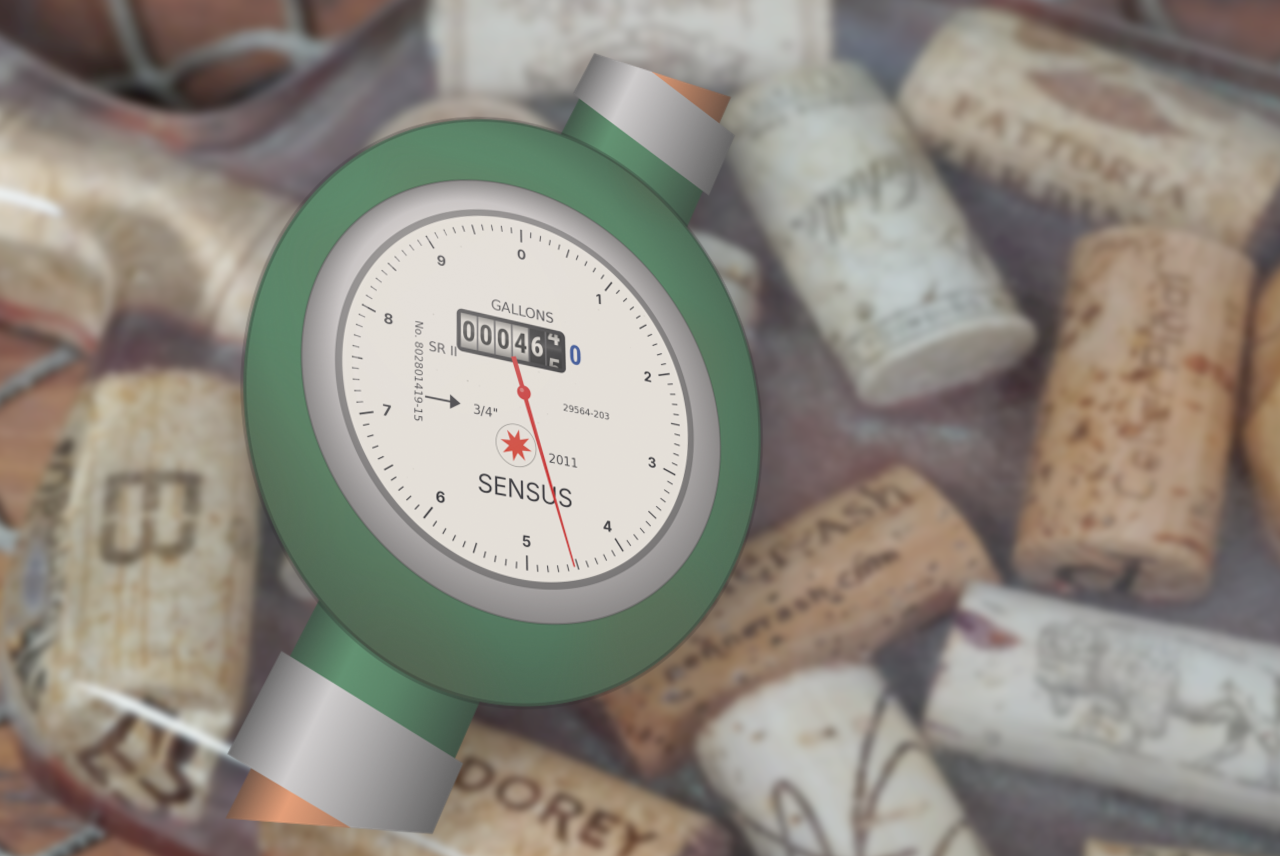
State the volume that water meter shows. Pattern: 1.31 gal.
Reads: 4644.5 gal
